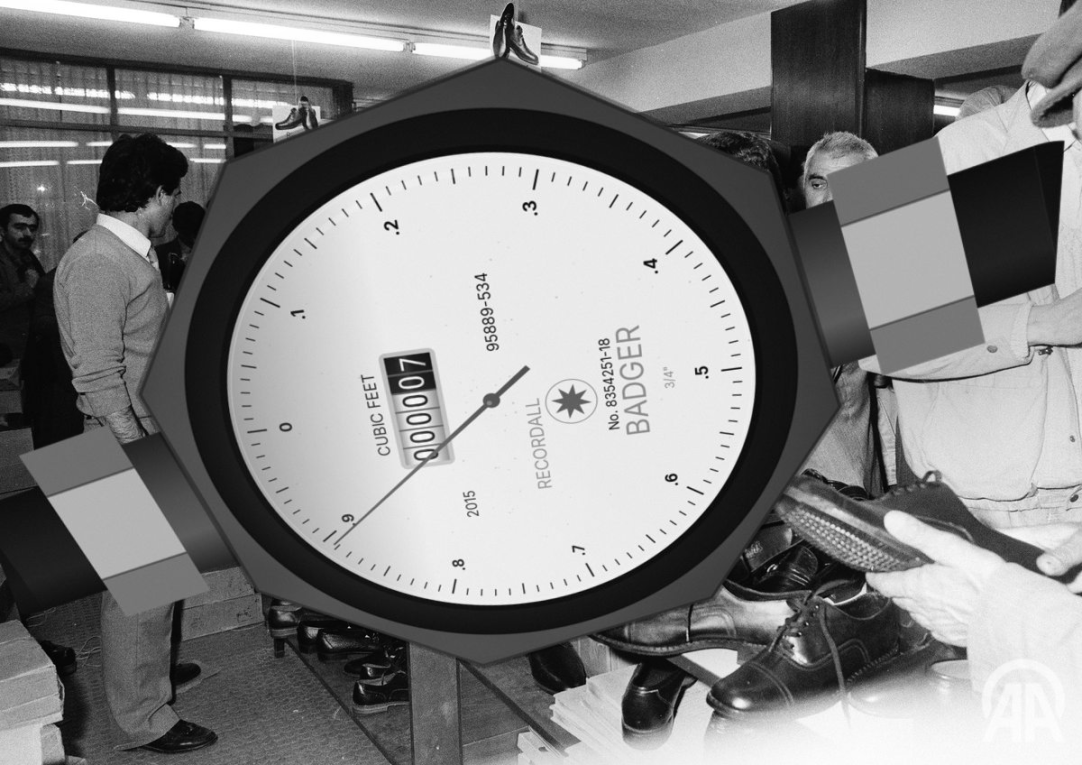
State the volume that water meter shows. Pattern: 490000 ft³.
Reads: 6.89 ft³
